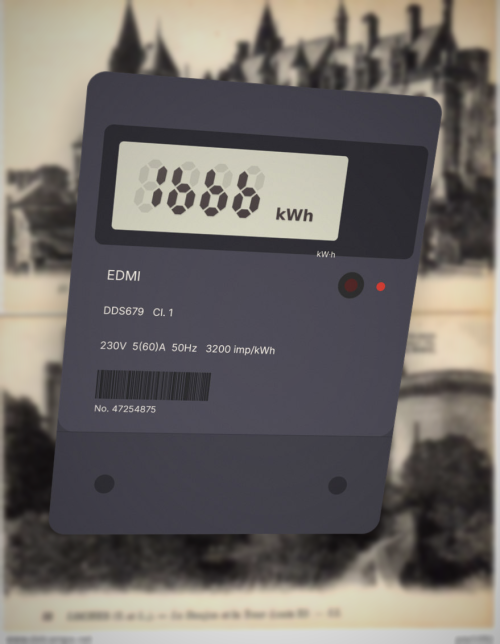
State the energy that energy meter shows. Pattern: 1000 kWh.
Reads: 1666 kWh
